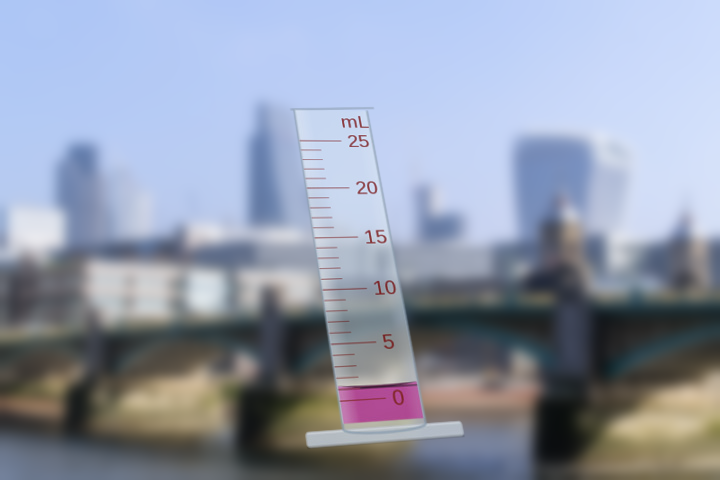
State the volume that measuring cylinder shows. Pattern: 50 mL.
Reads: 1 mL
